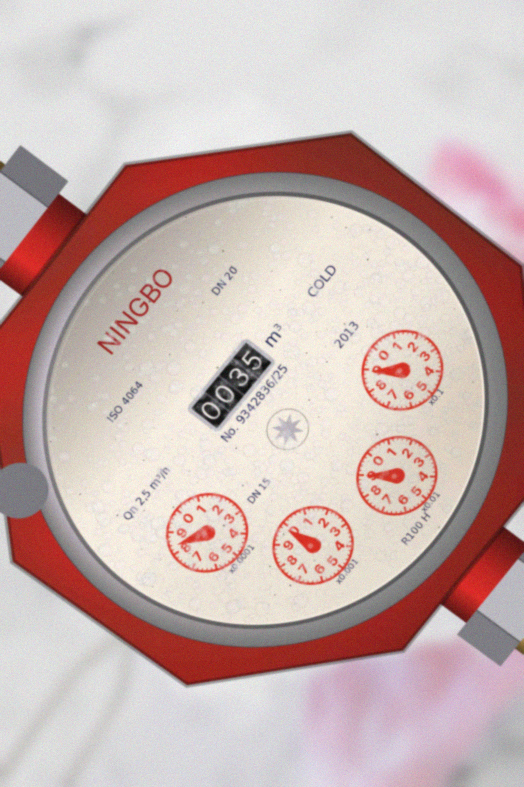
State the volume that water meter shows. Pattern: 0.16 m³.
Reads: 35.8898 m³
